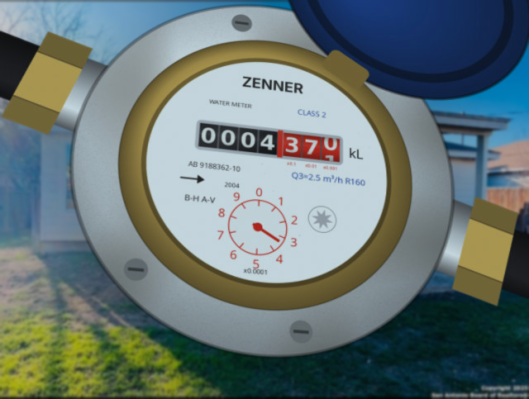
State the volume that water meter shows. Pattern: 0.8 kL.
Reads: 4.3703 kL
